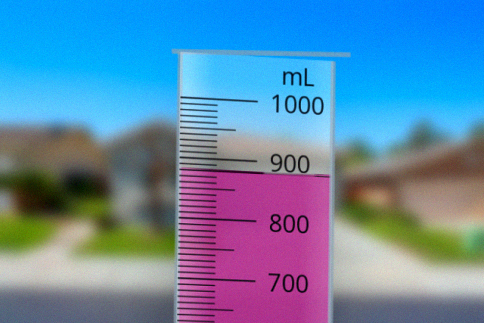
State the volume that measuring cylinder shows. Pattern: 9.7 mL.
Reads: 880 mL
